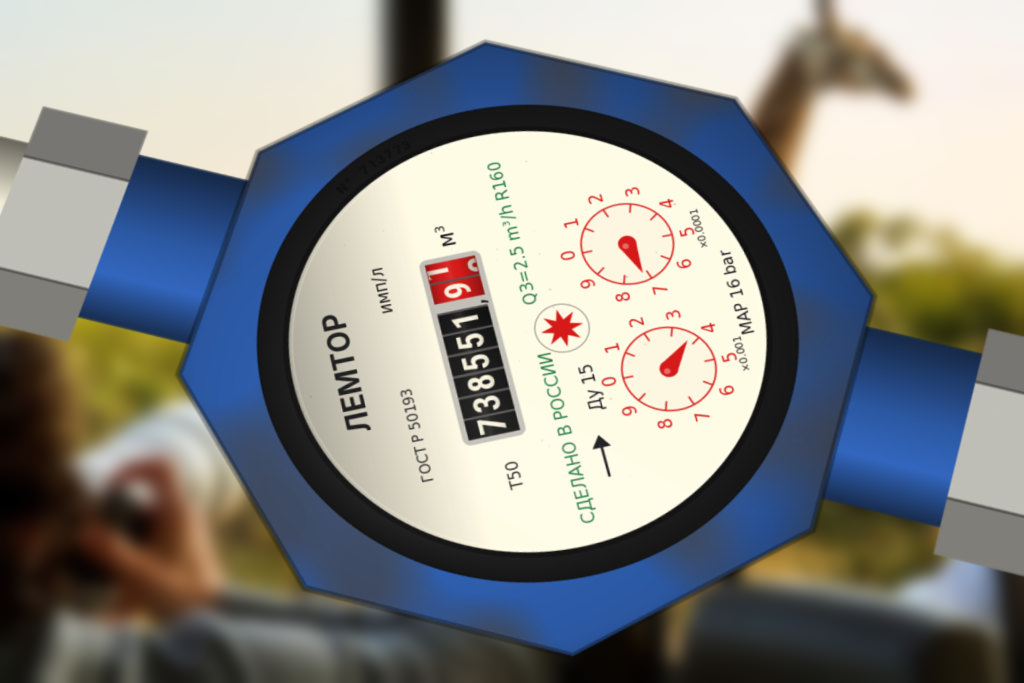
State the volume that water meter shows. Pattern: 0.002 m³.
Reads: 738551.9137 m³
